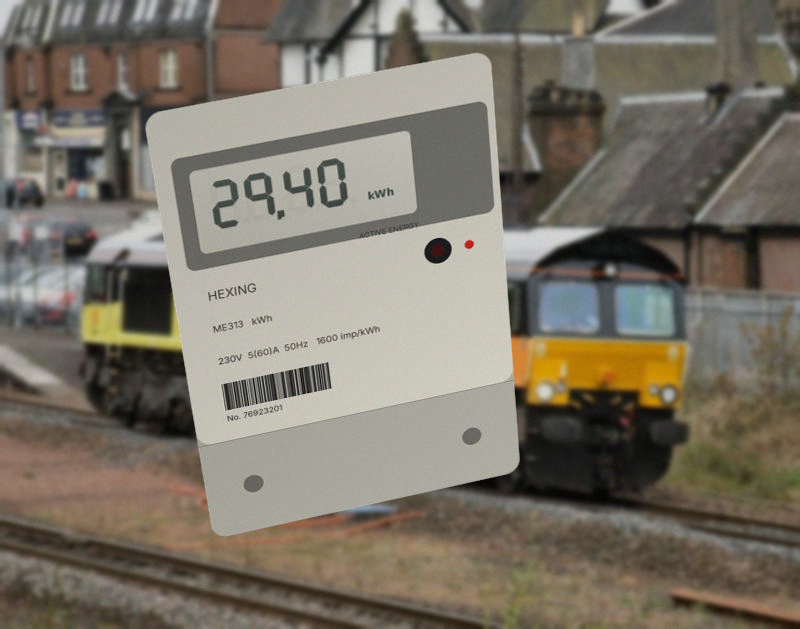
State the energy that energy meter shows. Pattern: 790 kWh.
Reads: 29.40 kWh
